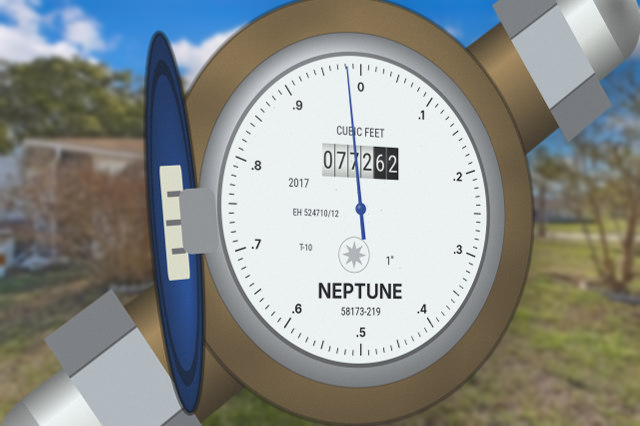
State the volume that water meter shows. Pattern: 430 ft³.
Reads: 77261.98 ft³
